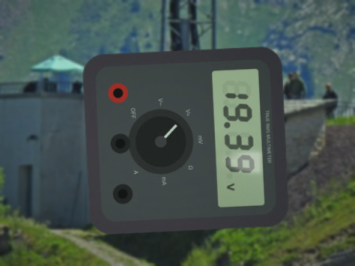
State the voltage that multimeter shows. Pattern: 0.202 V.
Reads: 19.39 V
